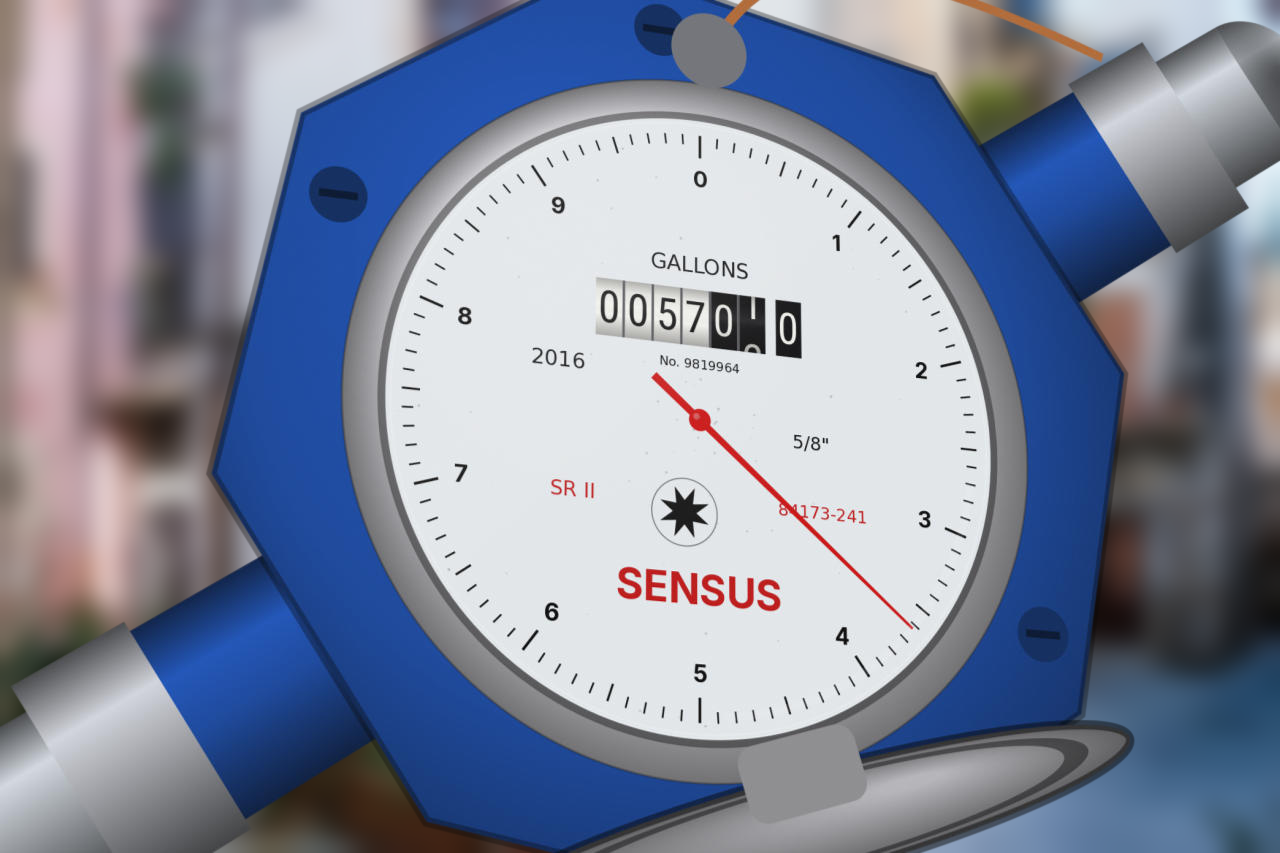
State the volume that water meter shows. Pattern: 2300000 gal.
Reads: 57013.6 gal
